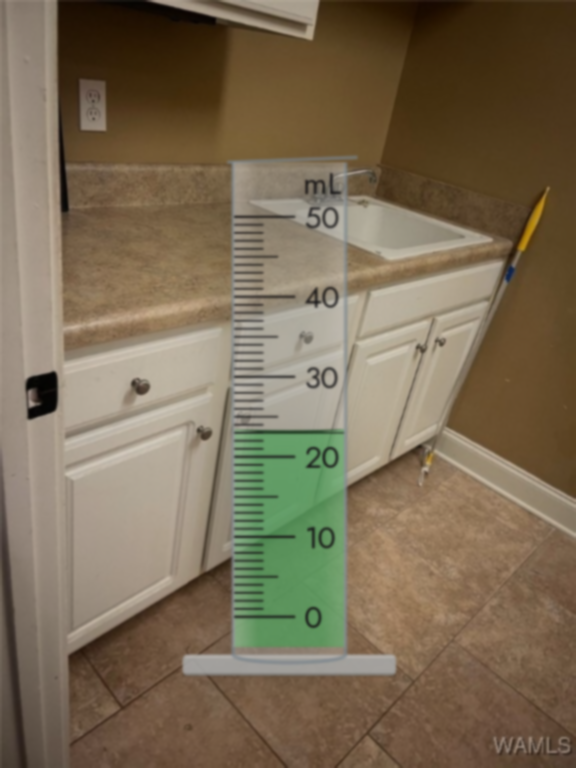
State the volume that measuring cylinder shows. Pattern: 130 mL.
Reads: 23 mL
